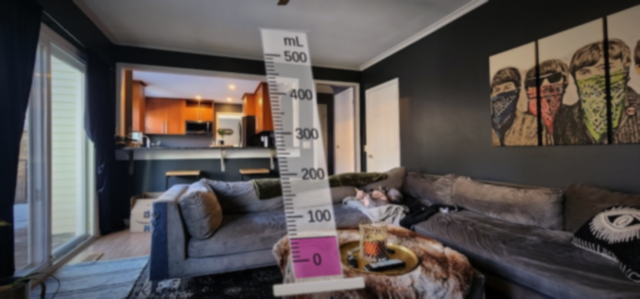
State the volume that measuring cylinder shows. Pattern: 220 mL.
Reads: 50 mL
